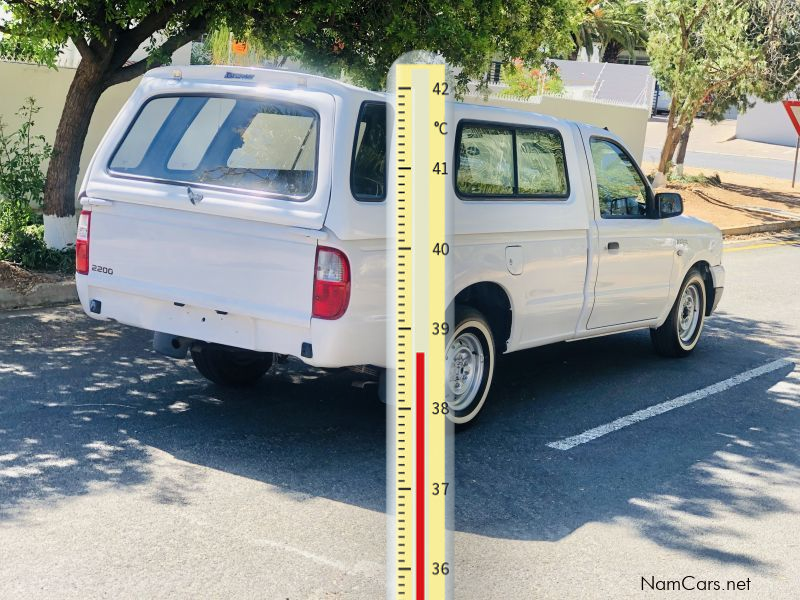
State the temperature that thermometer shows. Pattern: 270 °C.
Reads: 38.7 °C
